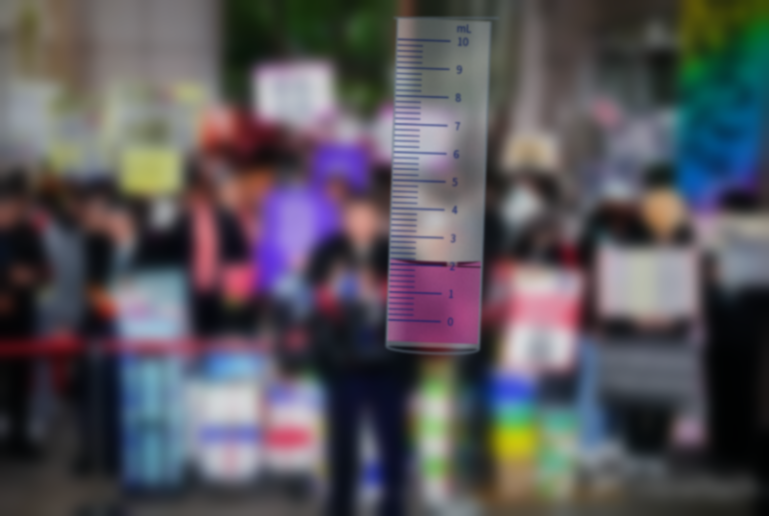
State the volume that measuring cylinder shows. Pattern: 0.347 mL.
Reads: 2 mL
